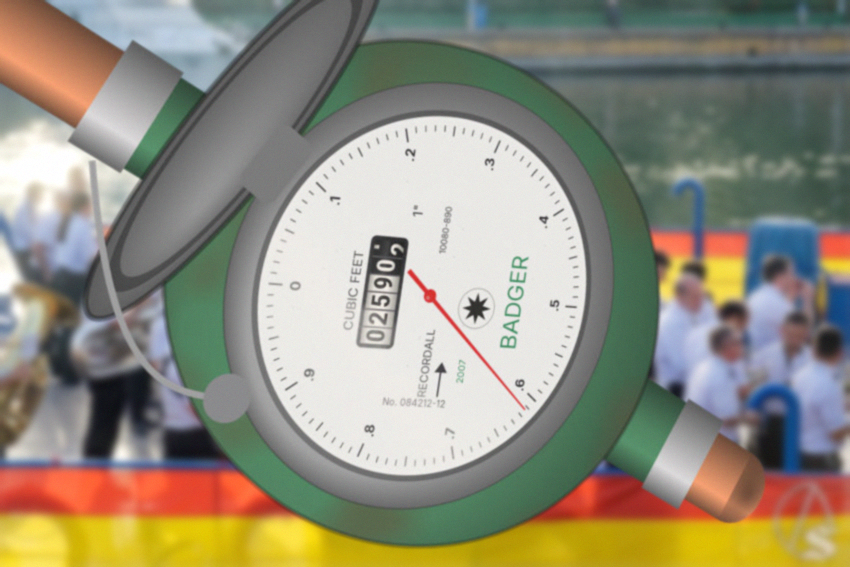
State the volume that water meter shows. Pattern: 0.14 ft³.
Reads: 25901.61 ft³
